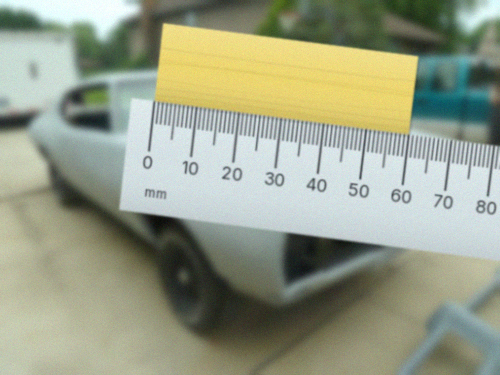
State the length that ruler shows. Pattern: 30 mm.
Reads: 60 mm
